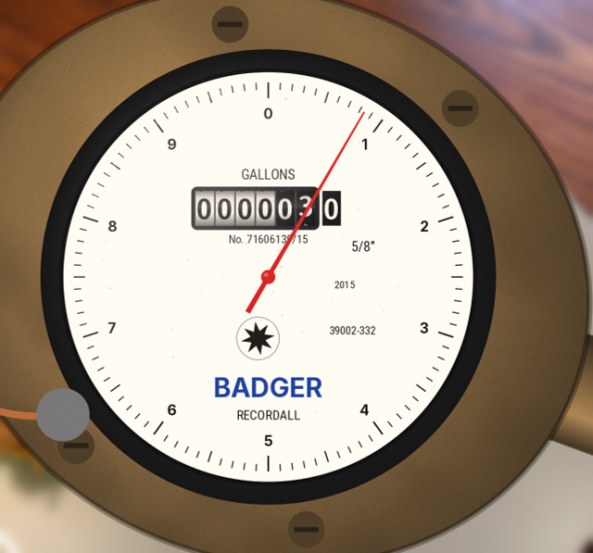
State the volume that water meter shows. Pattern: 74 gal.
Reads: 30.8 gal
